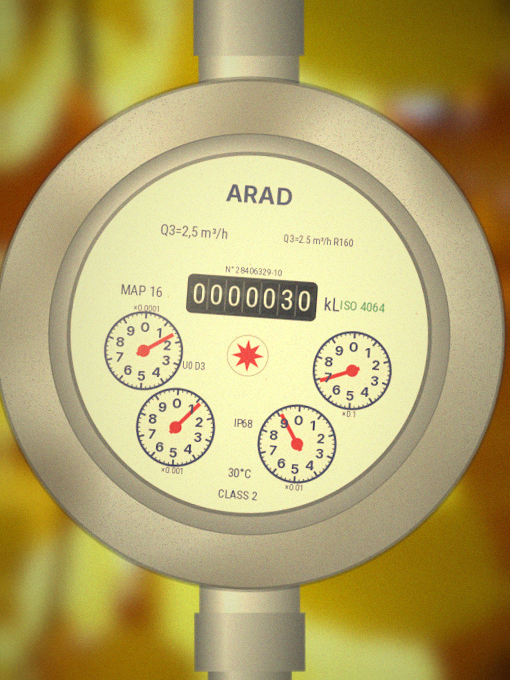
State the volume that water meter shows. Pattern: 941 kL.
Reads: 30.6911 kL
